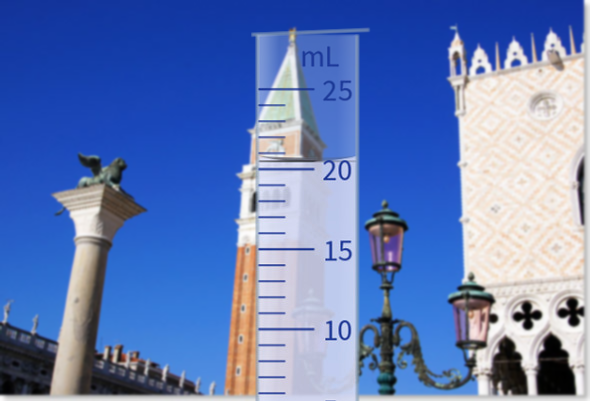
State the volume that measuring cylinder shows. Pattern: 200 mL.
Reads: 20.5 mL
